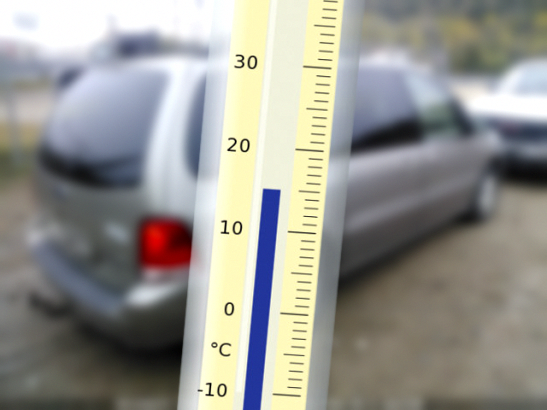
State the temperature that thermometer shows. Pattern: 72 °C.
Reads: 15 °C
